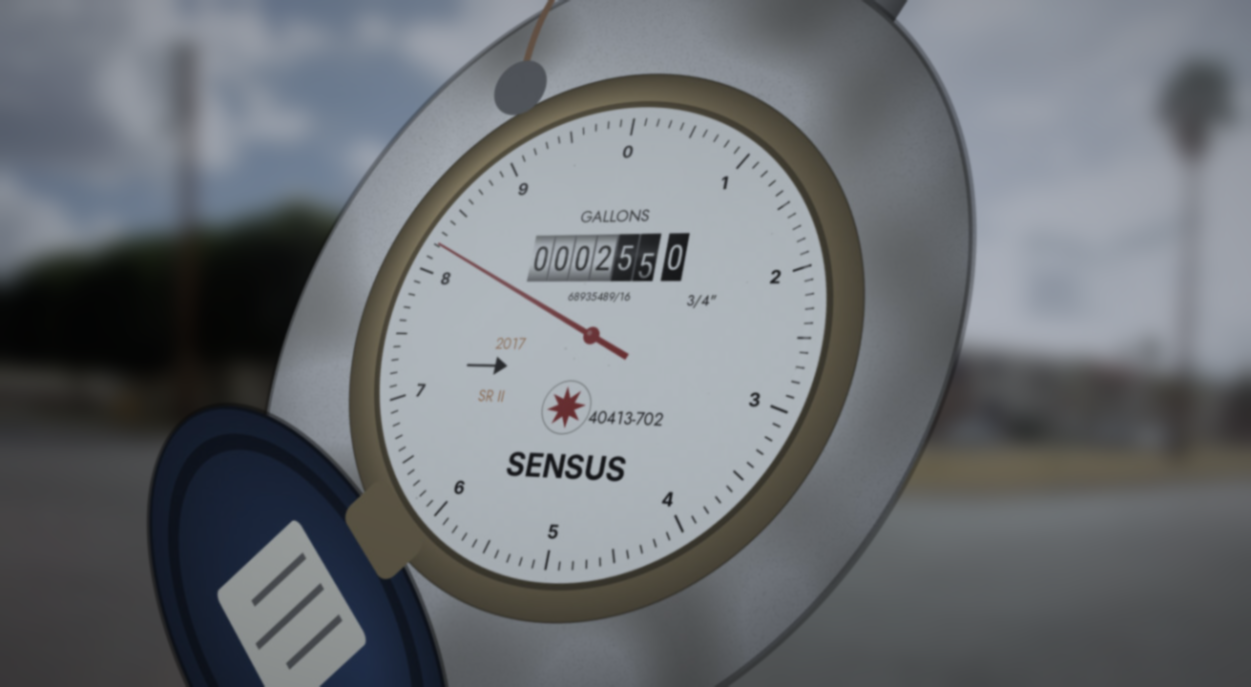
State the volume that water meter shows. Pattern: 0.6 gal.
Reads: 2548.2 gal
